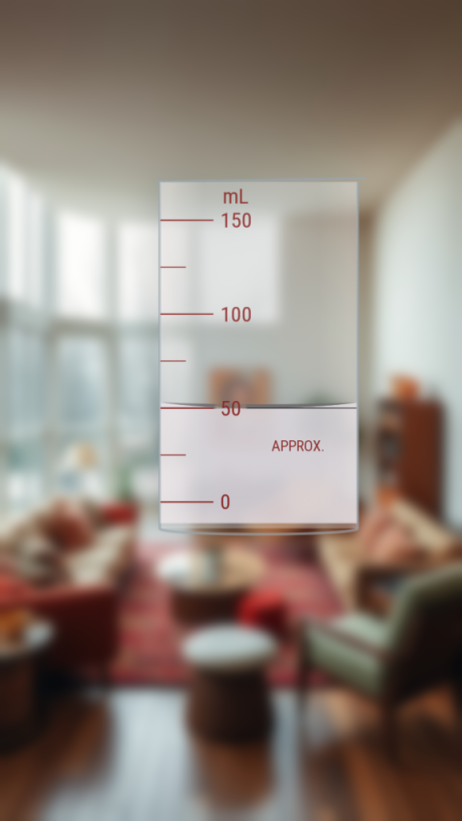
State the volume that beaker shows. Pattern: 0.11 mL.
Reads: 50 mL
